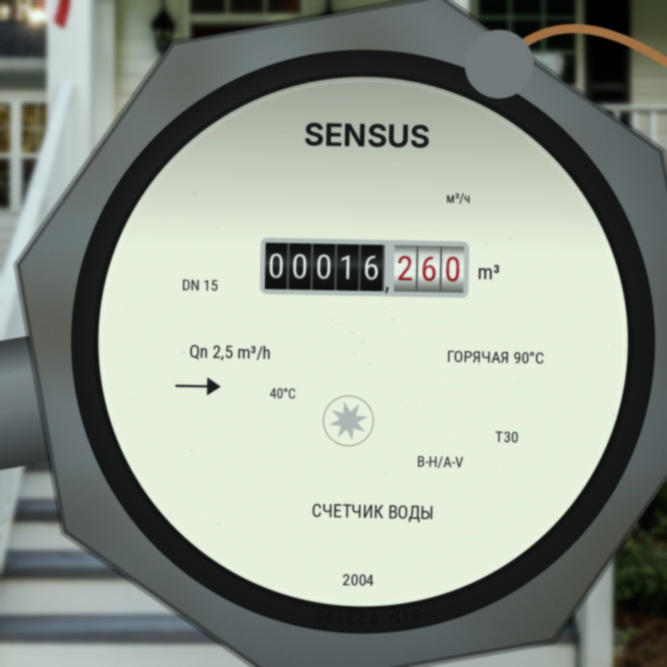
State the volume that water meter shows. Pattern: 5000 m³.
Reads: 16.260 m³
